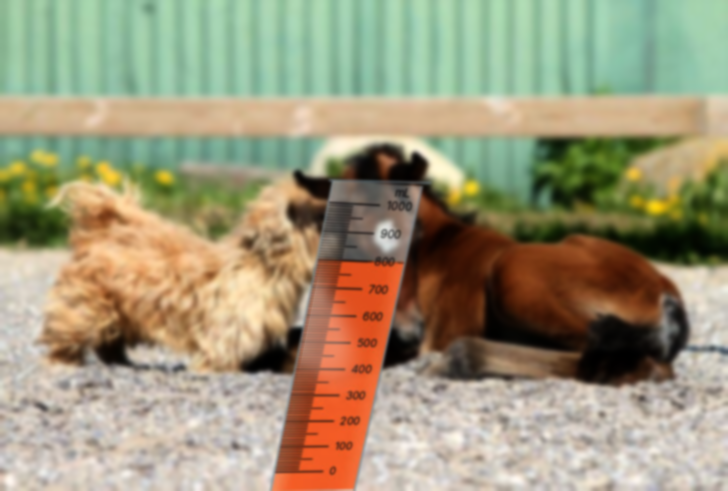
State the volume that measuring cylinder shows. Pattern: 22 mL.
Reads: 800 mL
